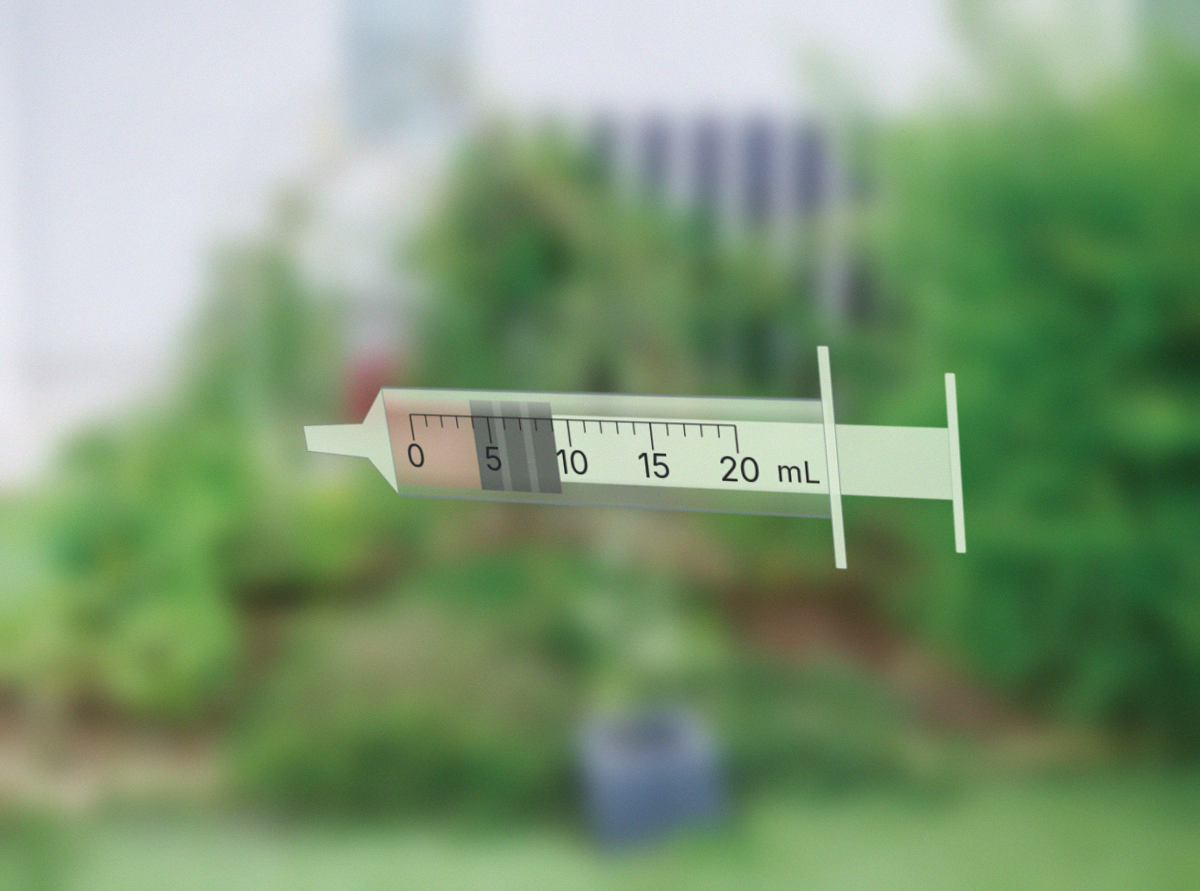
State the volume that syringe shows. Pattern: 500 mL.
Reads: 4 mL
